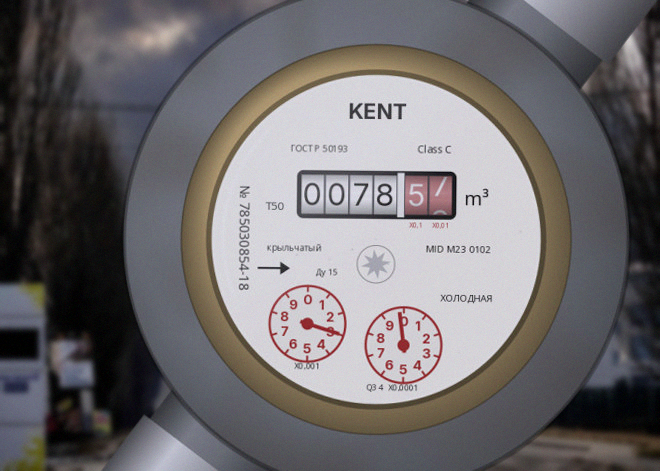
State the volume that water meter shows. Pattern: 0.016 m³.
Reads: 78.5729 m³
